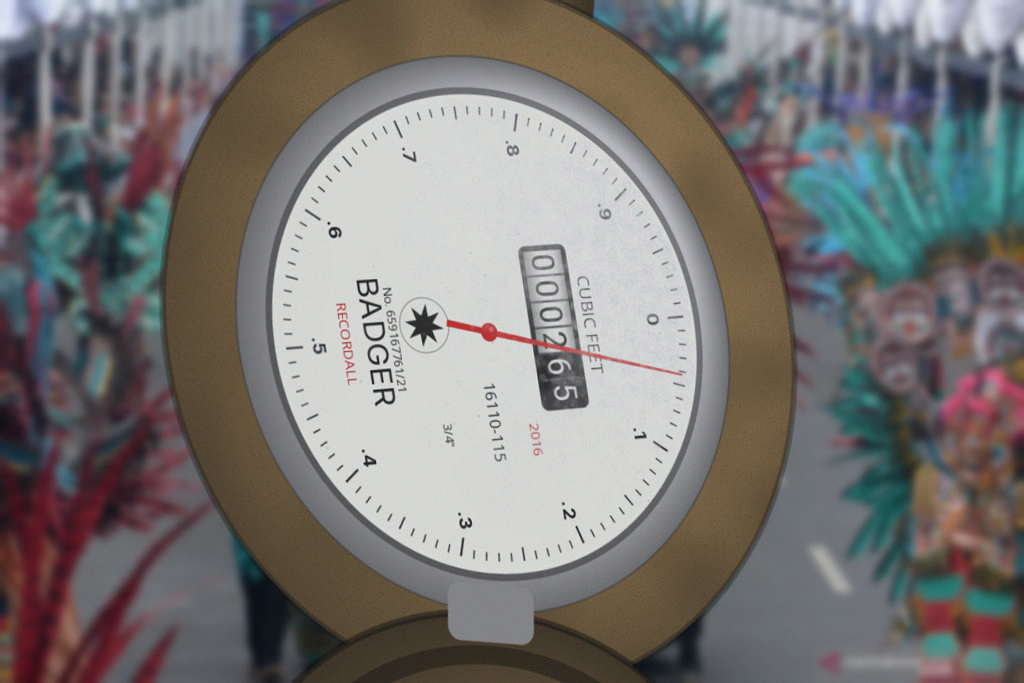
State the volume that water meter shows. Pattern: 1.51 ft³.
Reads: 265.04 ft³
